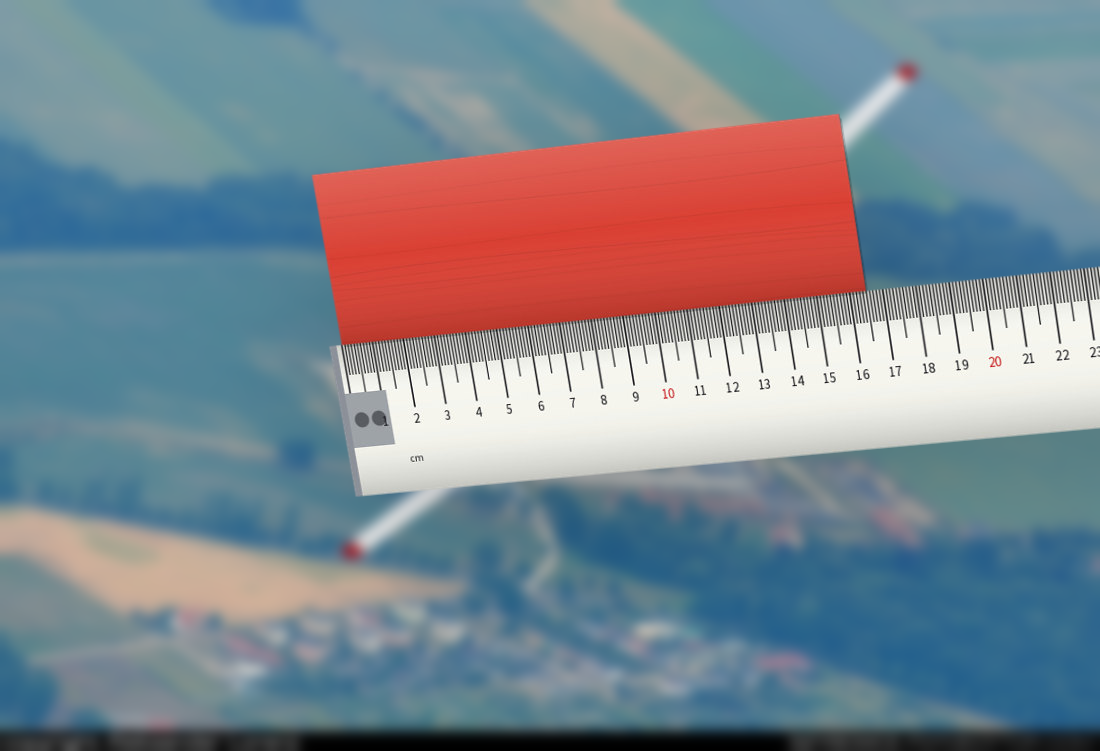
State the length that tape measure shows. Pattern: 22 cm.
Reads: 16.5 cm
